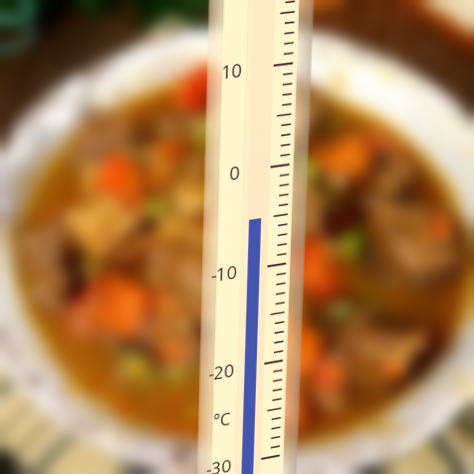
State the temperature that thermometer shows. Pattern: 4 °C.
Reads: -5 °C
